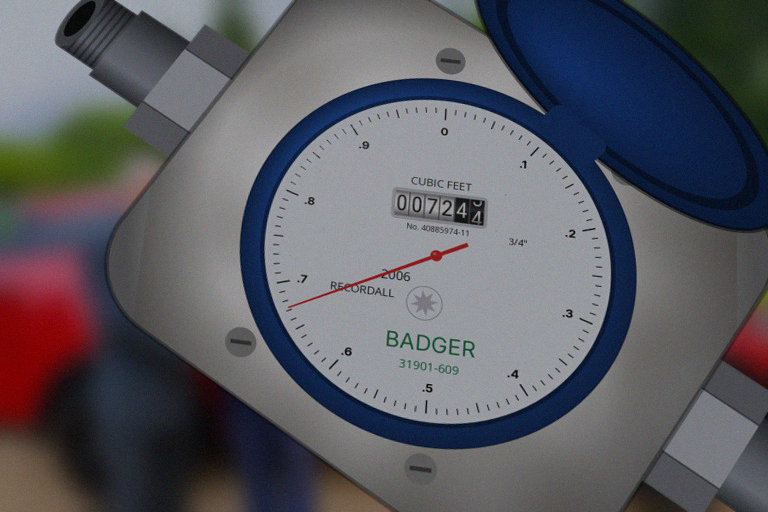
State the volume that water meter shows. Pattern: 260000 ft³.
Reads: 7243.67 ft³
